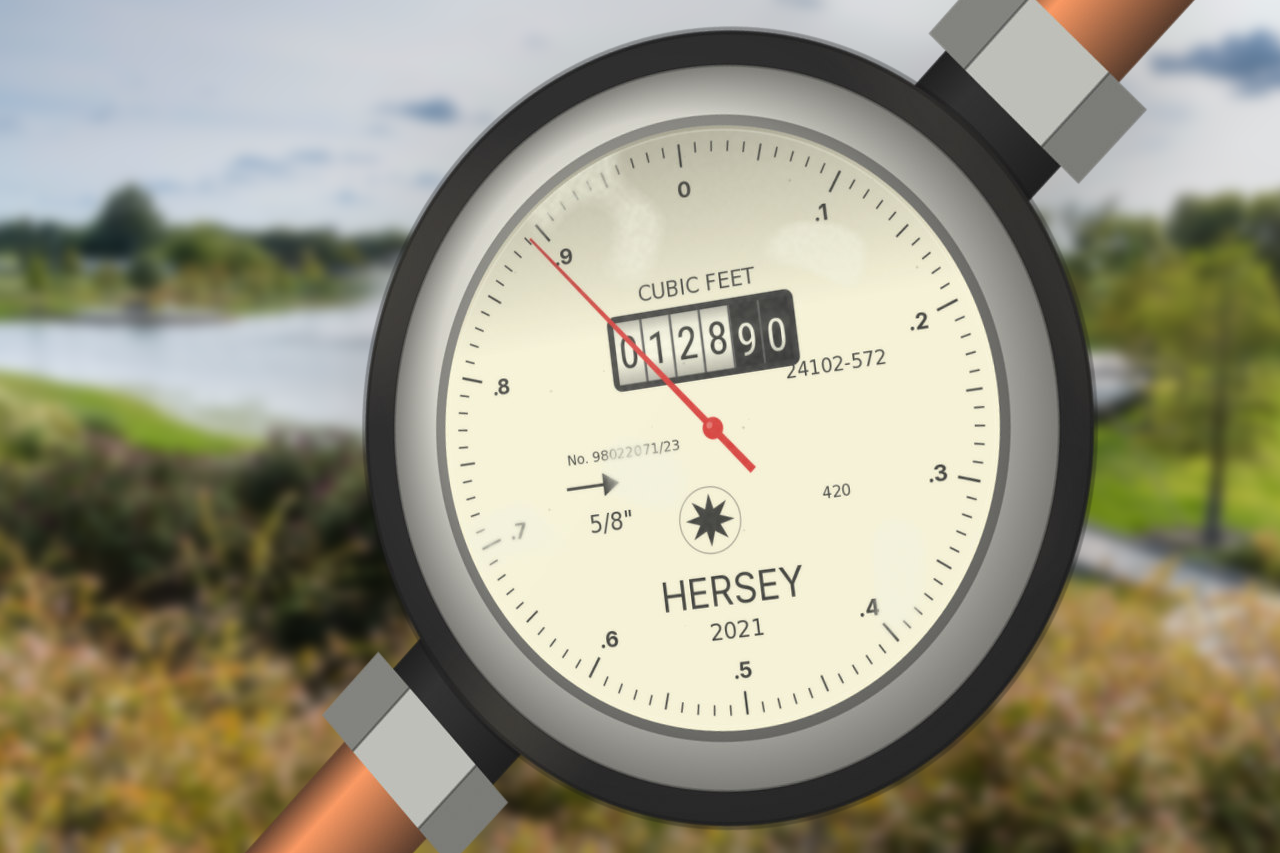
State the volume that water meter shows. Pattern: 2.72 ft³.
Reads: 12889.89 ft³
